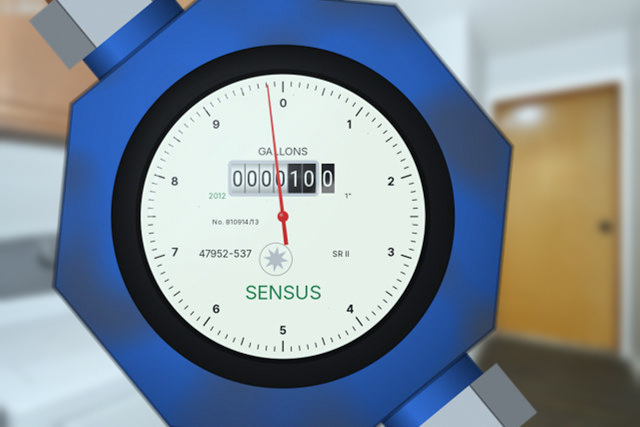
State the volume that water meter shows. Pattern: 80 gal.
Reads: 99.8 gal
